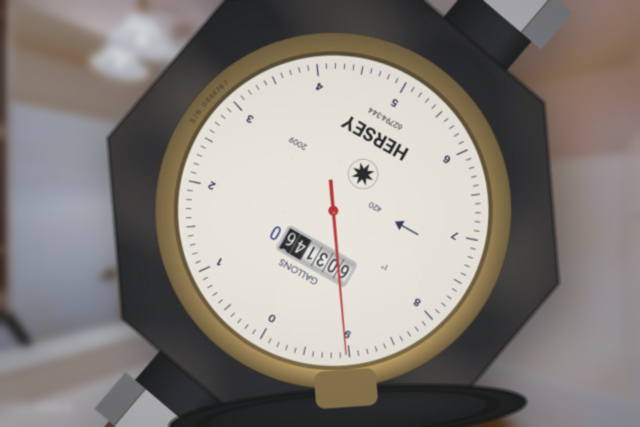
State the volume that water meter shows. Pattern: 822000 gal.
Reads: 6031459.0 gal
